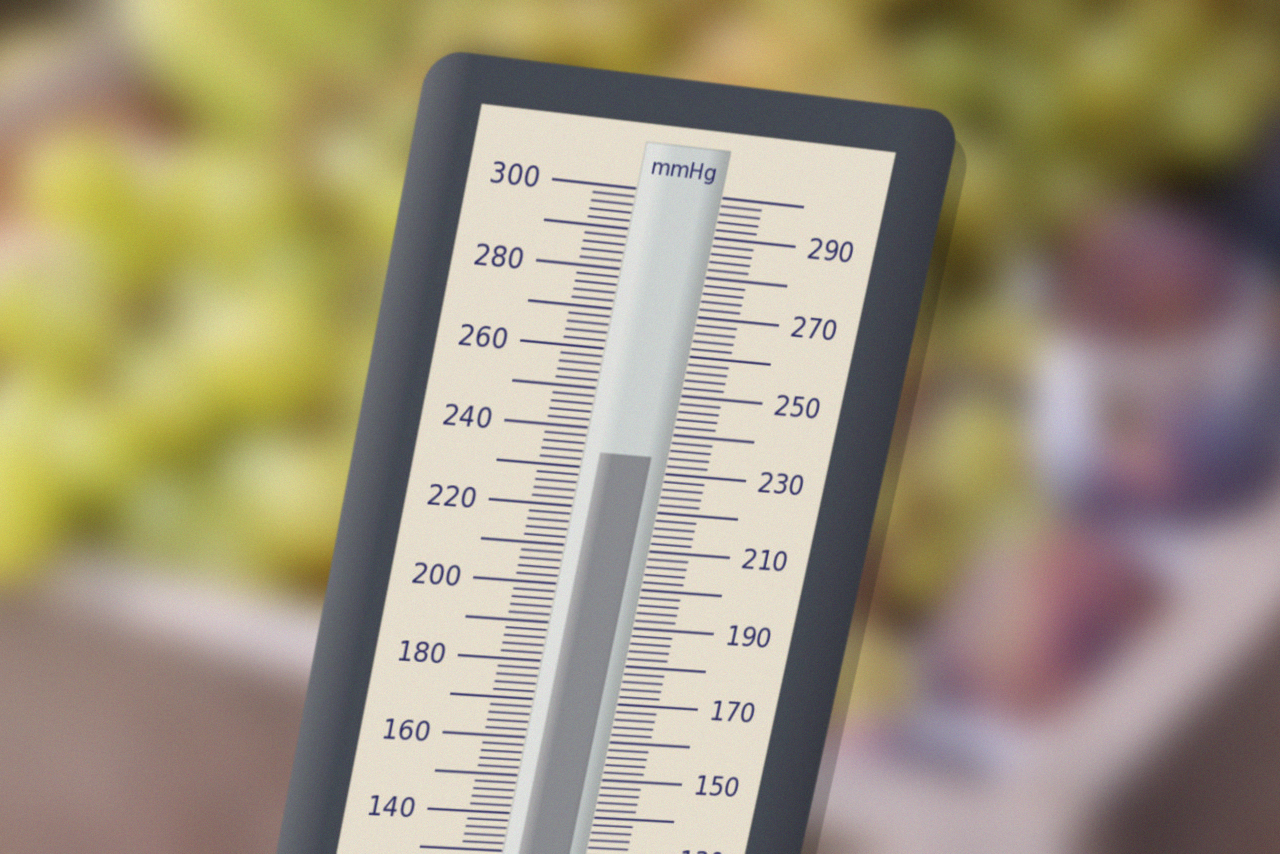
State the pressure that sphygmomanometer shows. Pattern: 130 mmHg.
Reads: 234 mmHg
